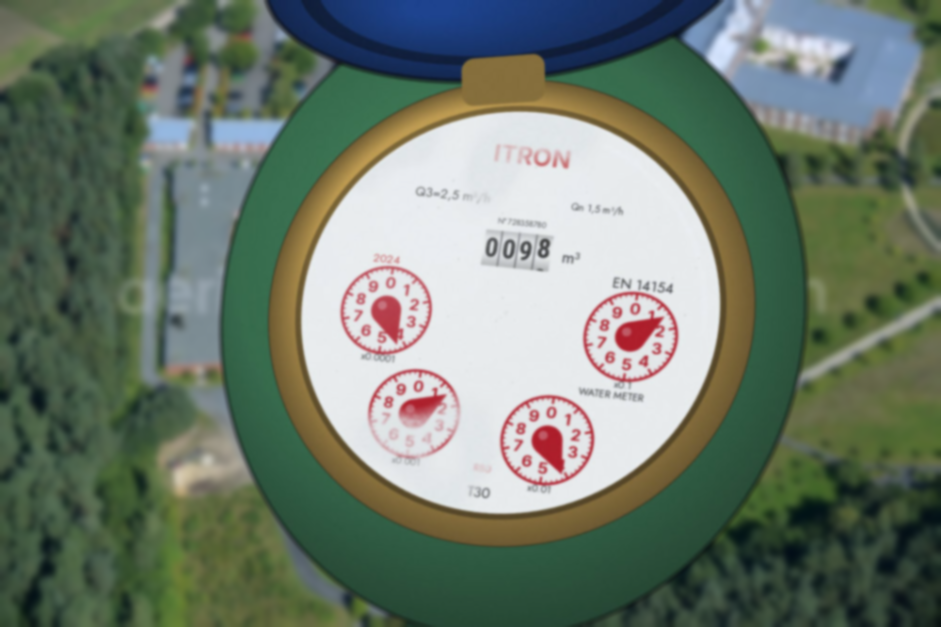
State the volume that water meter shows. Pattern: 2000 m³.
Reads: 98.1414 m³
